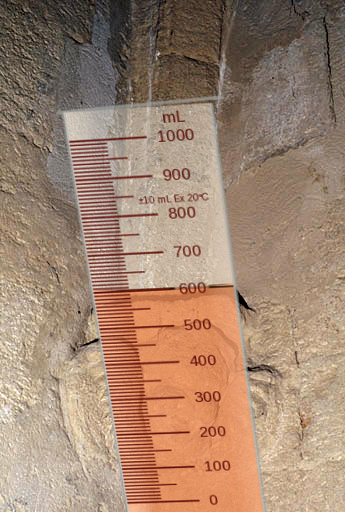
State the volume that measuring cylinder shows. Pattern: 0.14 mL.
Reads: 600 mL
